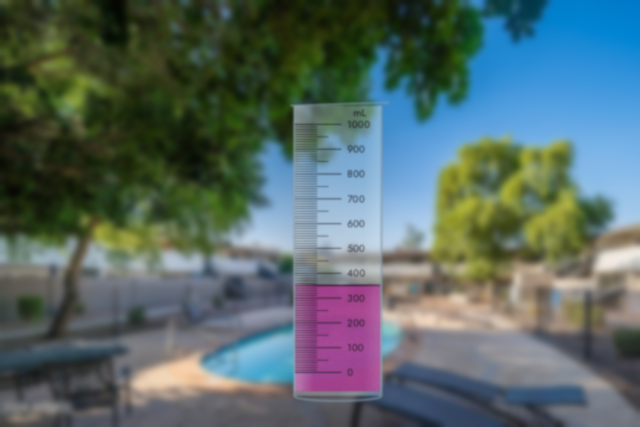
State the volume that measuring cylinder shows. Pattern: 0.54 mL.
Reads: 350 mL
